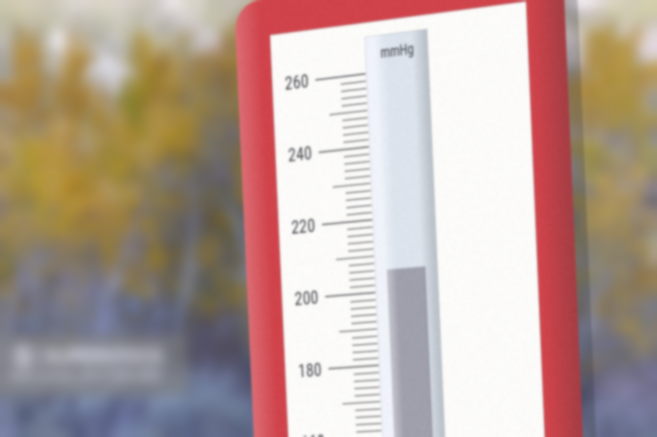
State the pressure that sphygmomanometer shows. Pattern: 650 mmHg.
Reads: 206 mmHg
